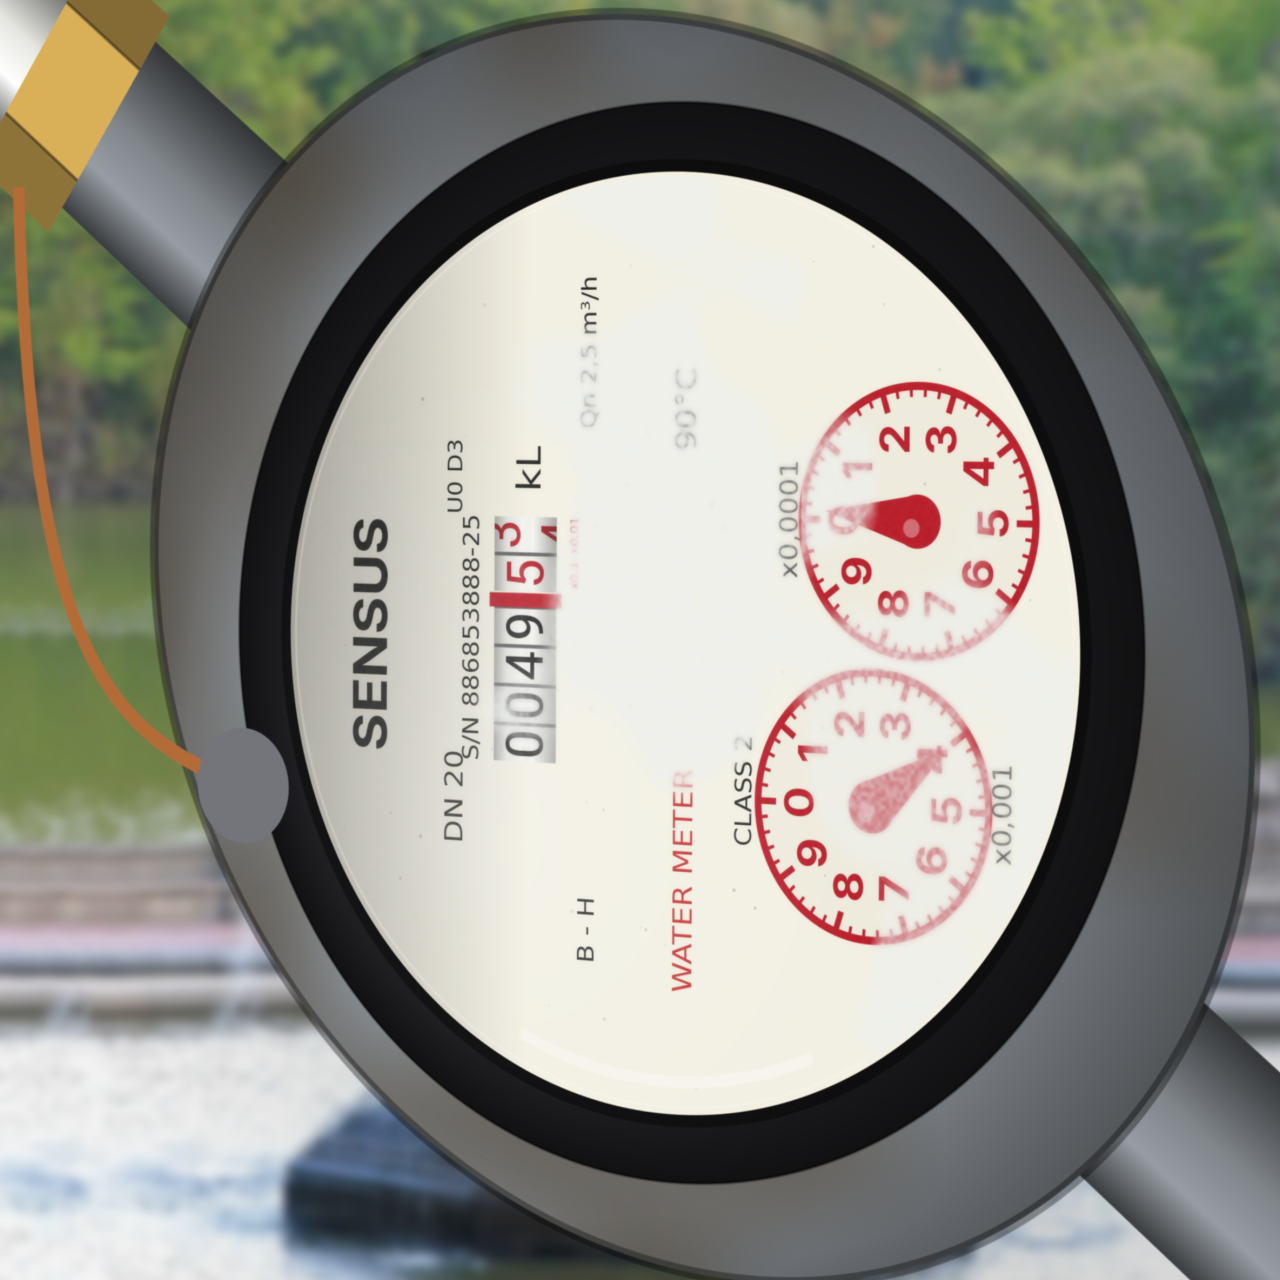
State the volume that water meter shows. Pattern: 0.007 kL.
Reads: 49.5340 kL
